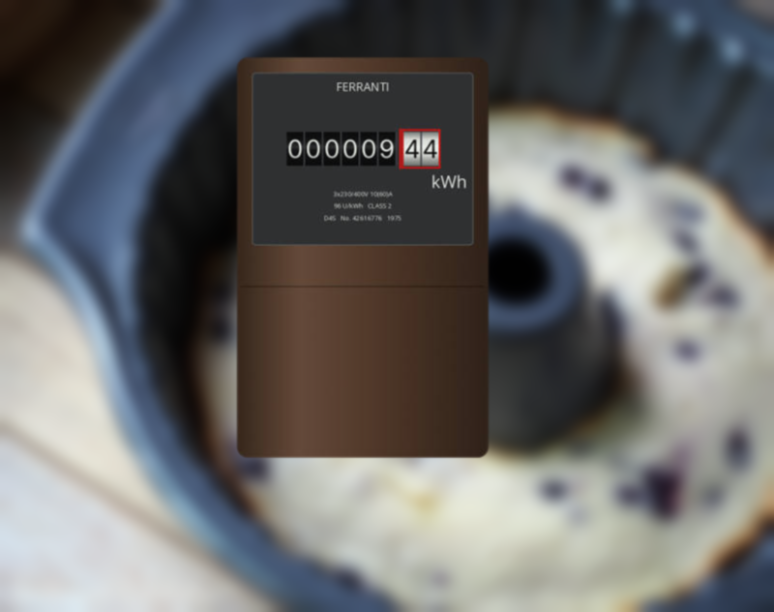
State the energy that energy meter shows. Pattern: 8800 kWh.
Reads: 9.44 kWh
